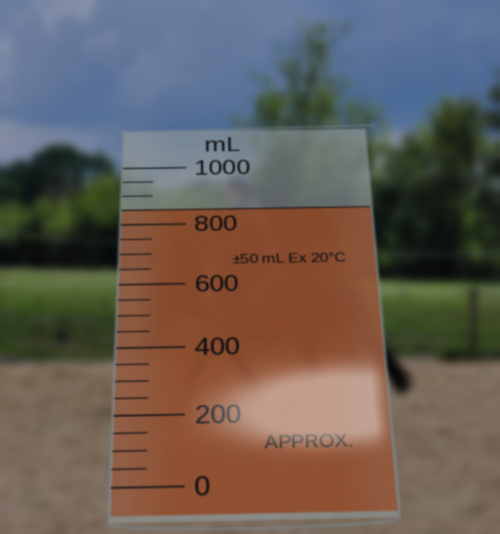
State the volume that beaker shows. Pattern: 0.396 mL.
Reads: 850 mL
